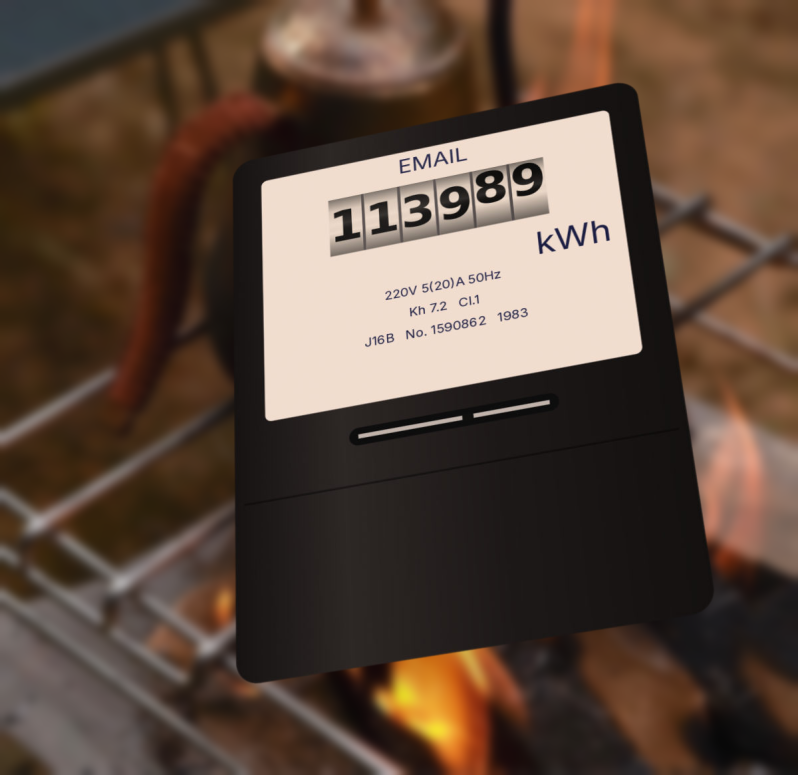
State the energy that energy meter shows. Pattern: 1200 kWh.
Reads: 113989 kWh
